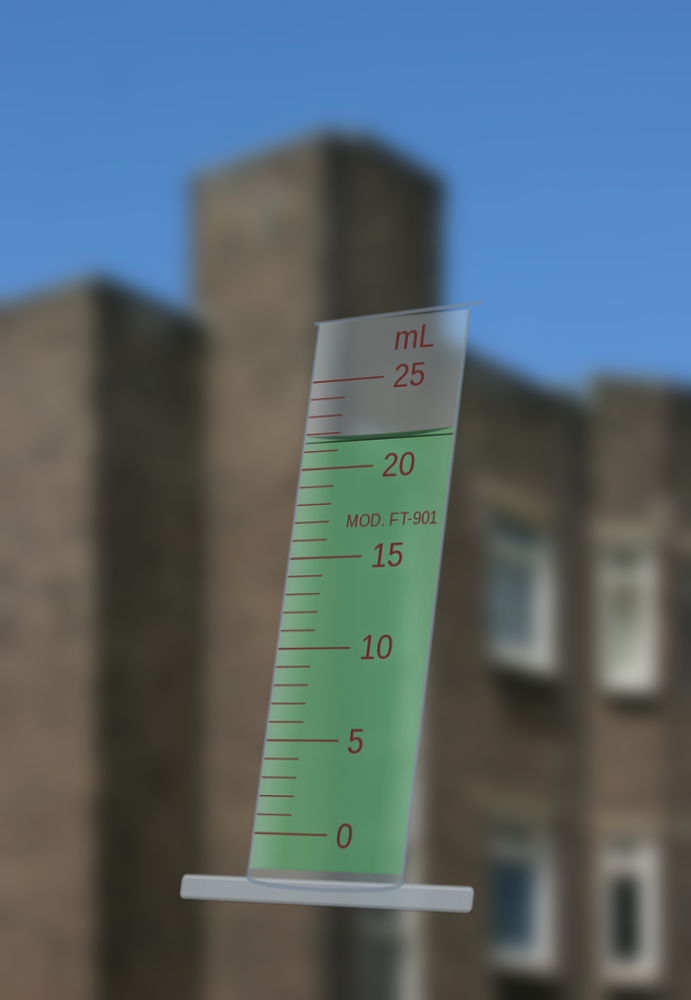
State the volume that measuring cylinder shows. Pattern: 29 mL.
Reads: 21.5 mL
